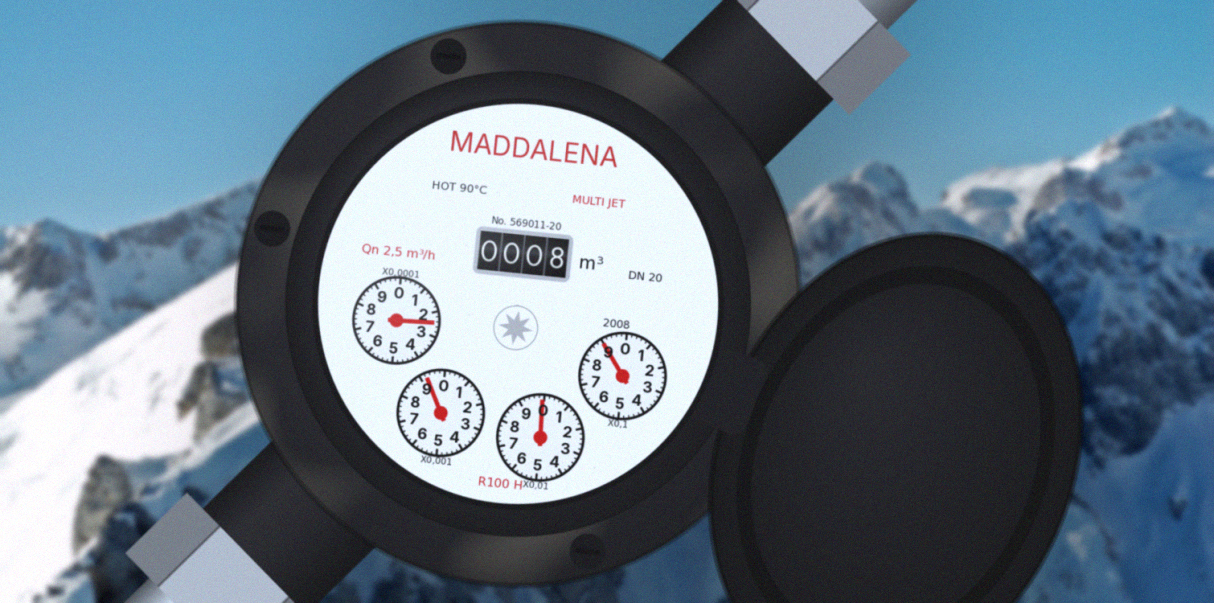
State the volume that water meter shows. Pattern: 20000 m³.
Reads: 8.8992 m³
